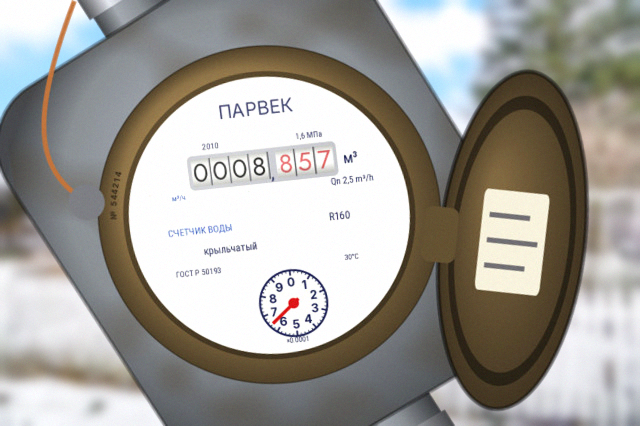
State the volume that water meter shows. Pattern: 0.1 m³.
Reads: 8.8576 m³
